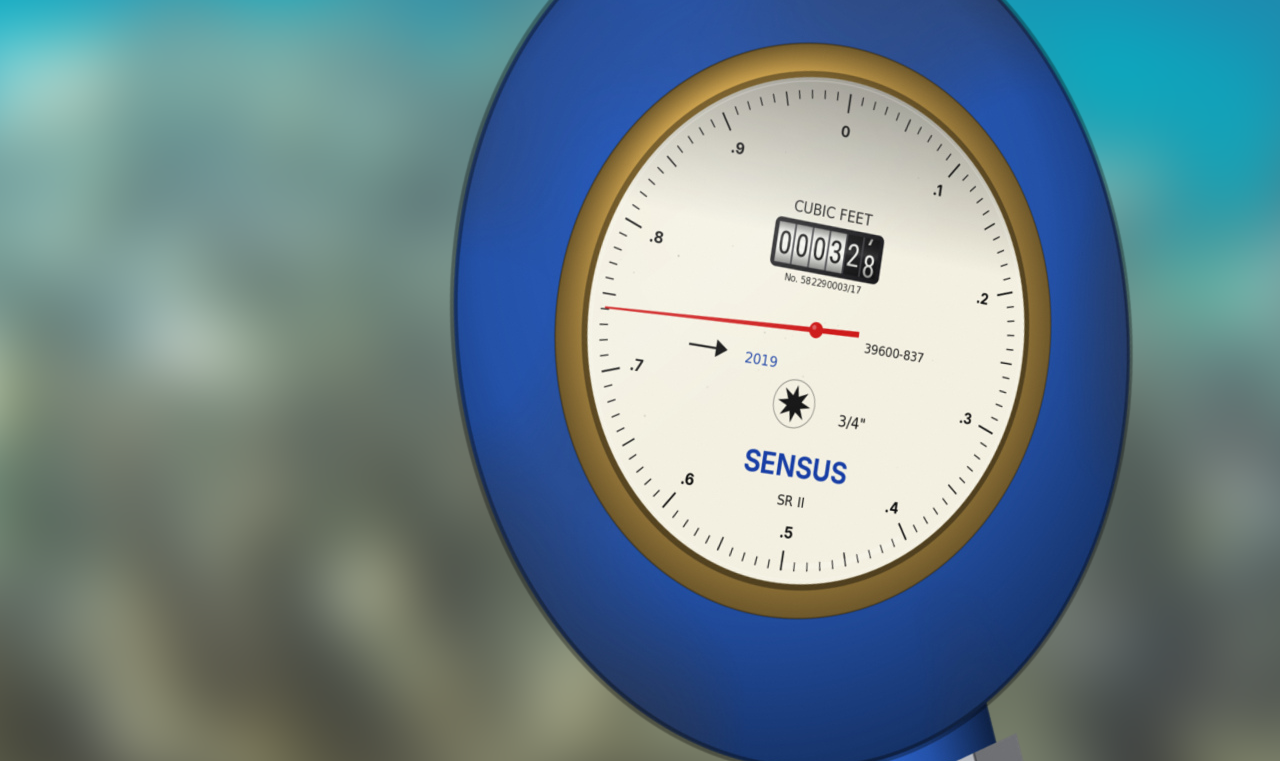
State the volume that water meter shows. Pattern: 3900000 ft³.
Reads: 327.74 ft³
